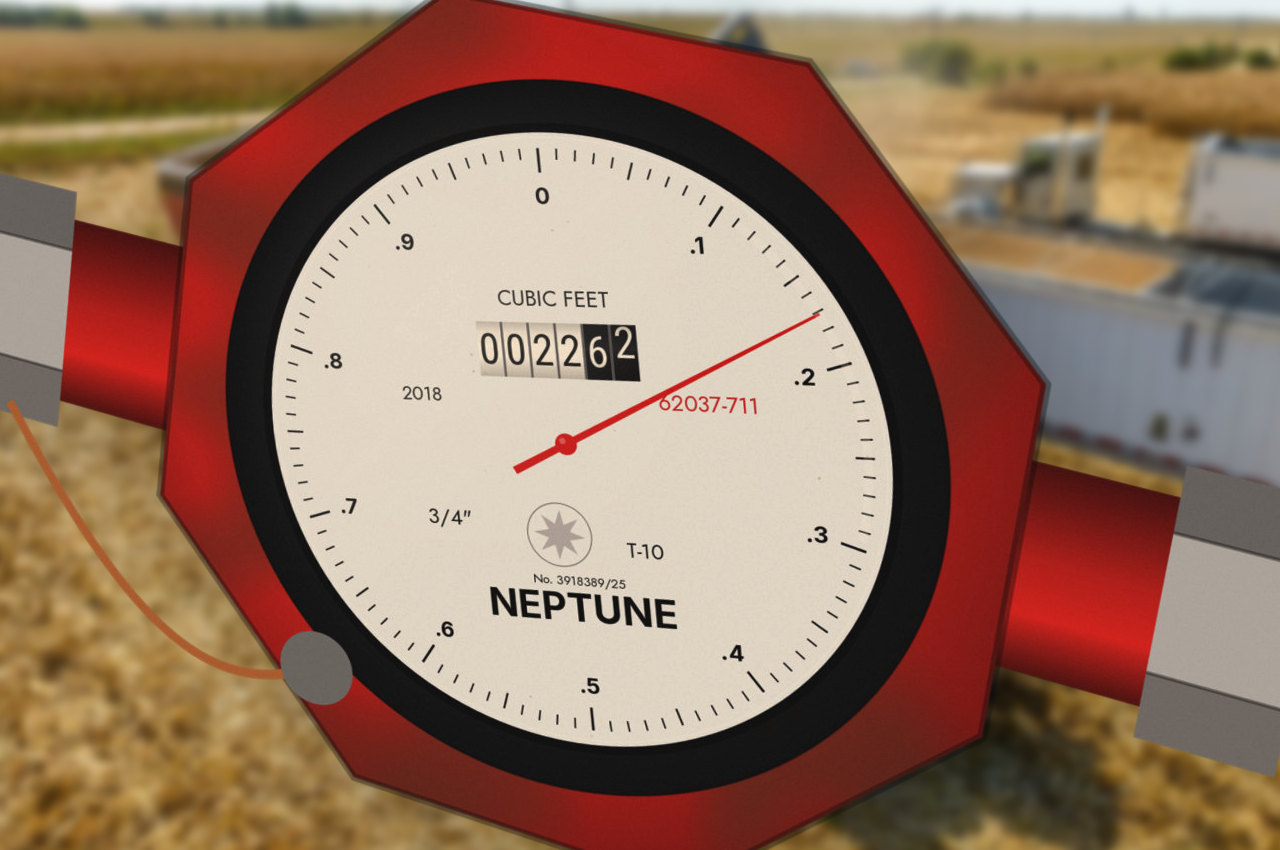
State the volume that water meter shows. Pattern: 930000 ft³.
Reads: 2262.17 ft³
